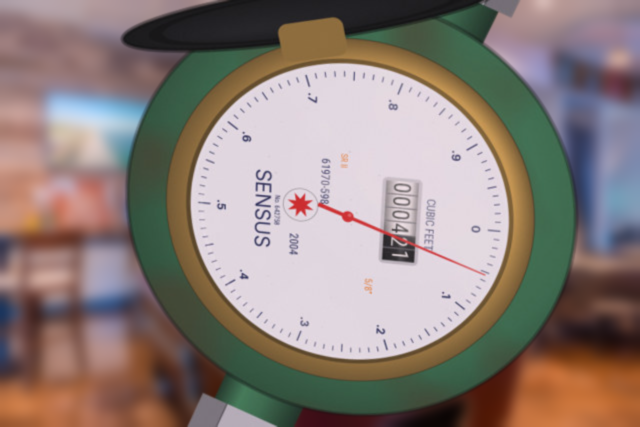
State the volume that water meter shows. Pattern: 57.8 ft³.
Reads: 421.05 ft³
